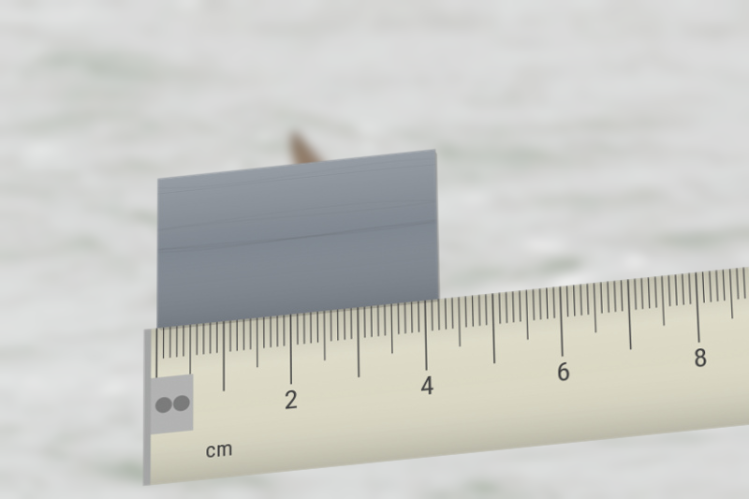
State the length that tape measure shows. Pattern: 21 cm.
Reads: 4.2 cm
